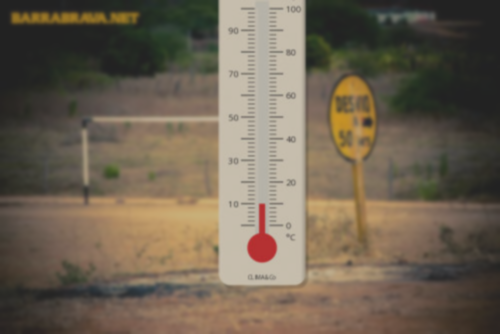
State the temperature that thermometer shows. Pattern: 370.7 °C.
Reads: 10 °C
